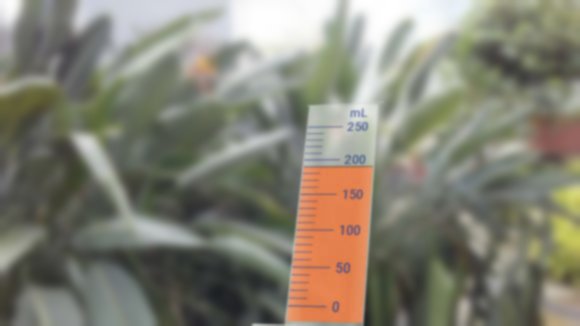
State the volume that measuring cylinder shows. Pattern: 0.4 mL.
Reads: 190 mL
